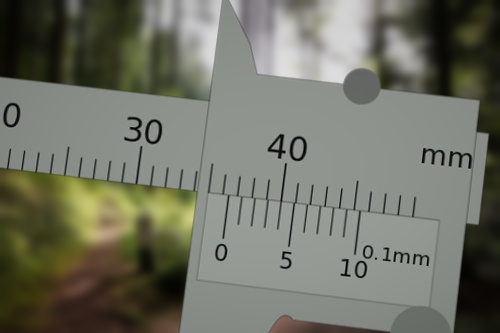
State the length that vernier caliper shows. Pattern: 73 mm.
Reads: 36.4 mm
